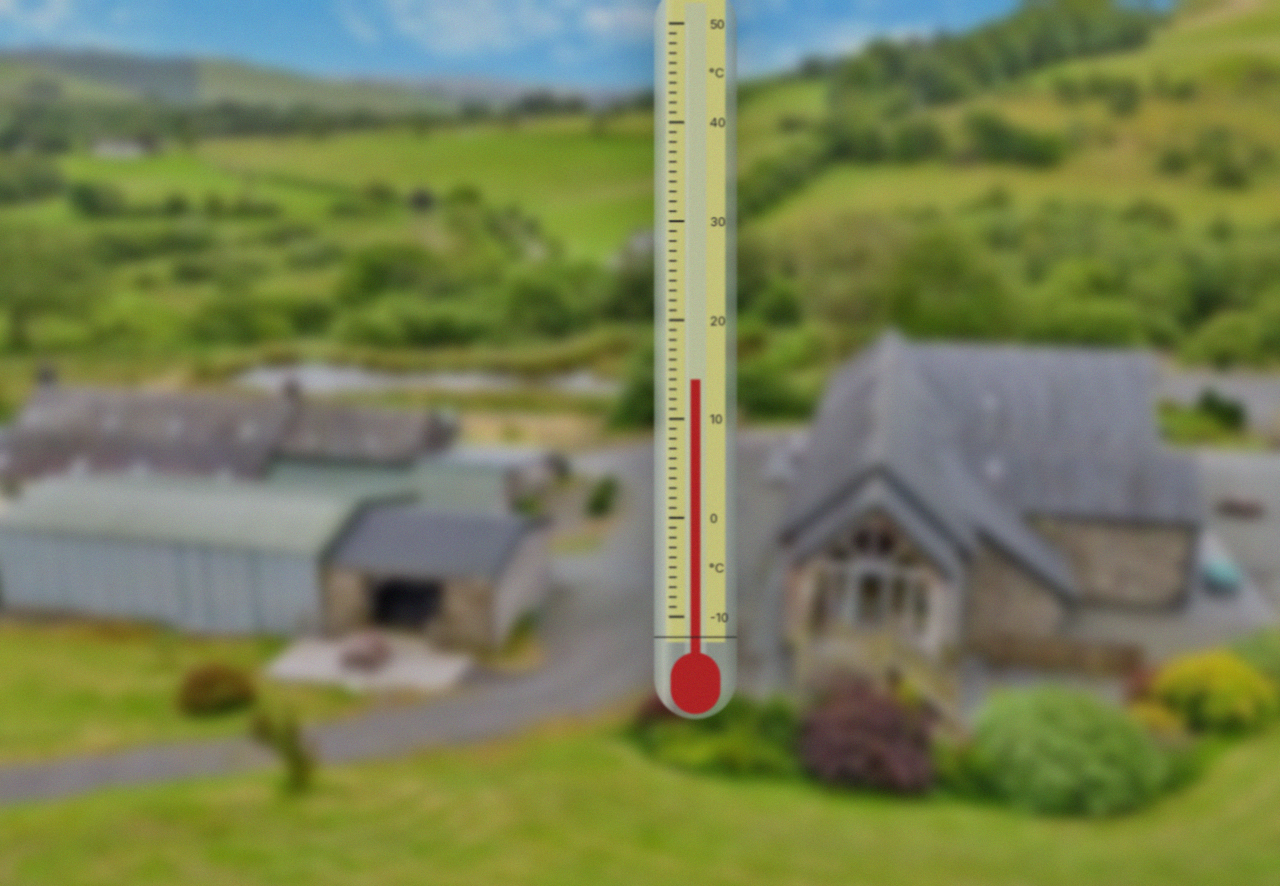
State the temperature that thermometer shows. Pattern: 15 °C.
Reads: 14 °C
